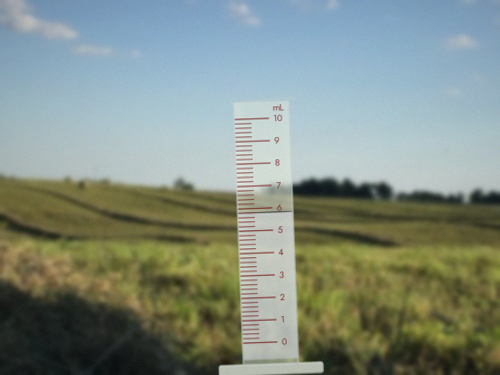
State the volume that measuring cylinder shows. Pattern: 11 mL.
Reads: 5.8 mL
